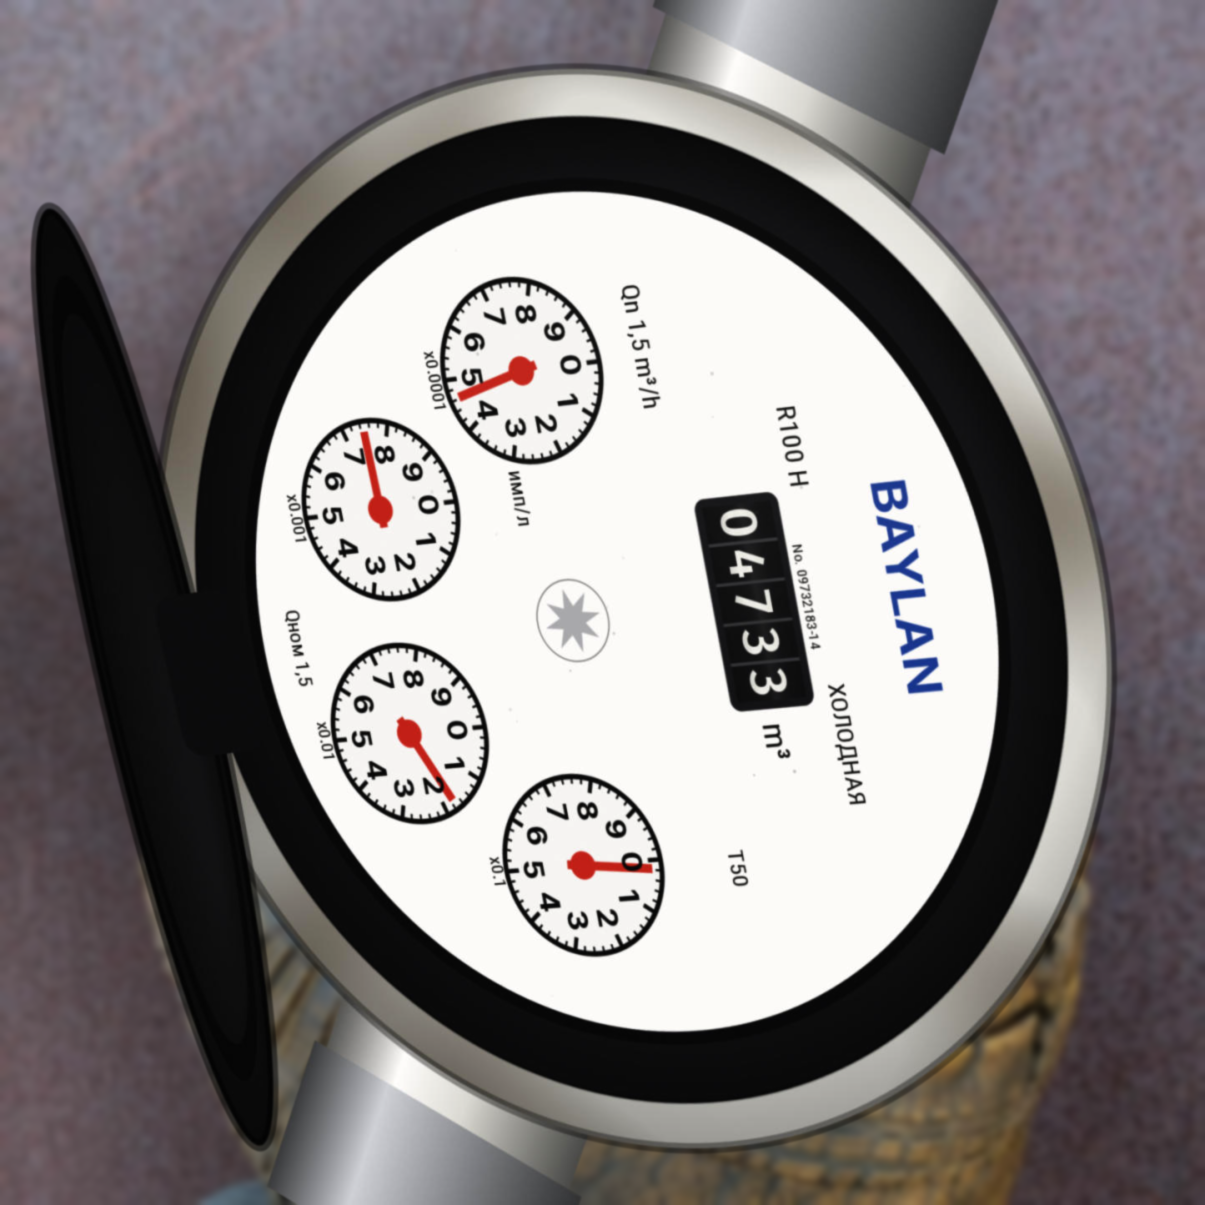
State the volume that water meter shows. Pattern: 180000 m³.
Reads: 4733.0174 m³
